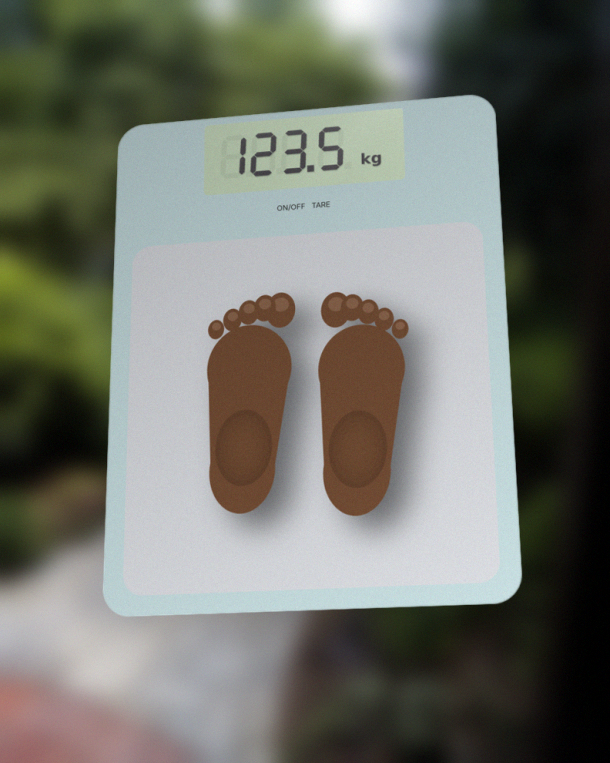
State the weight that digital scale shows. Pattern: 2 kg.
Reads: 123.5 kg
